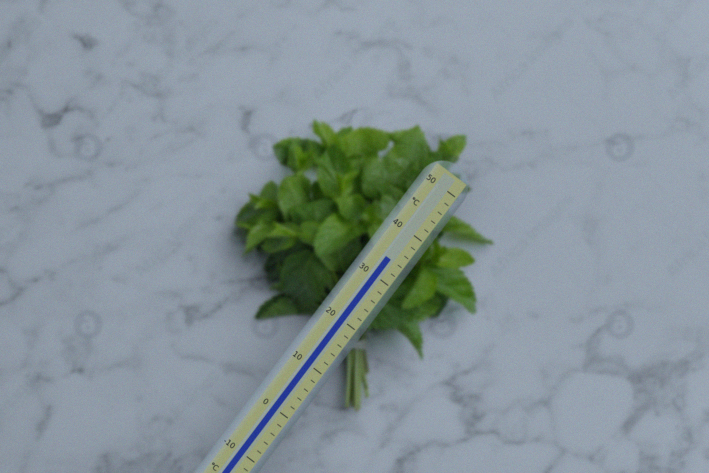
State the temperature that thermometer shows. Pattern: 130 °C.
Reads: 34 °C
